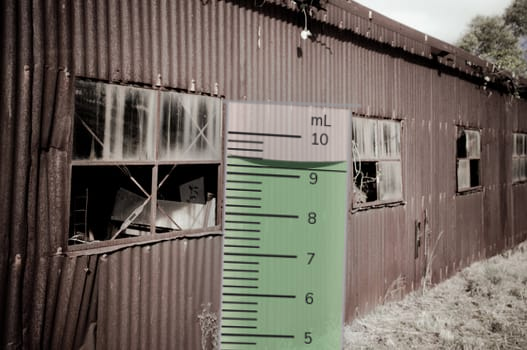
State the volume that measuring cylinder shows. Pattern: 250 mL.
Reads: 9.2 mL
